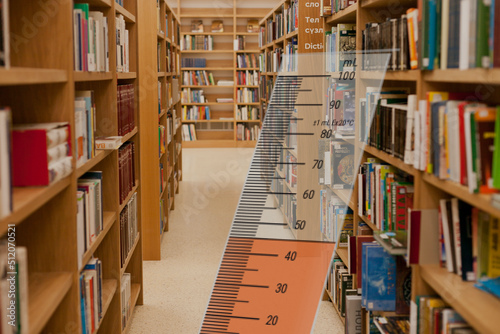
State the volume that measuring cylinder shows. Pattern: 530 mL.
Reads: 45 mL
